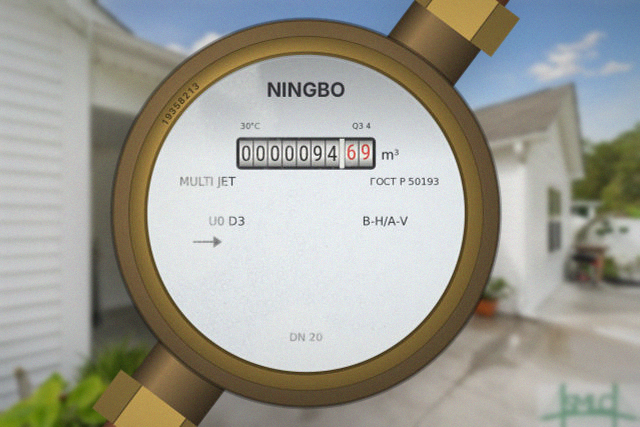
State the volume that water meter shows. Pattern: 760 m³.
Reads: 94.69 m³
